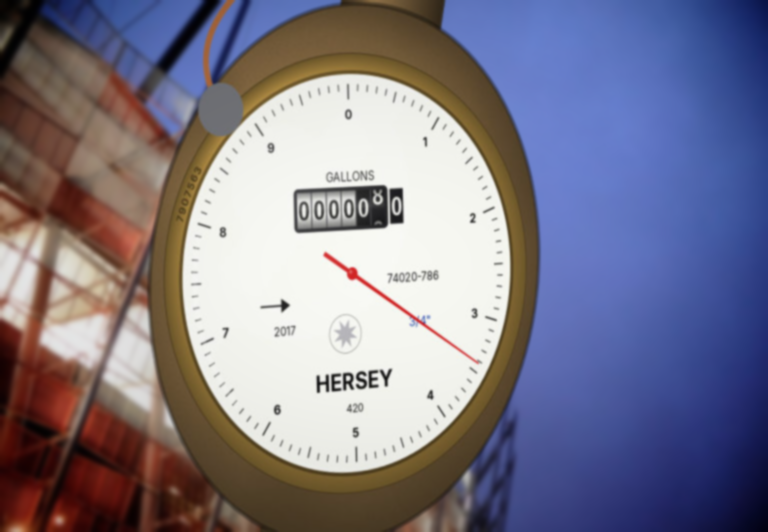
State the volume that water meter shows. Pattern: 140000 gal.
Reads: 83.4 gal
